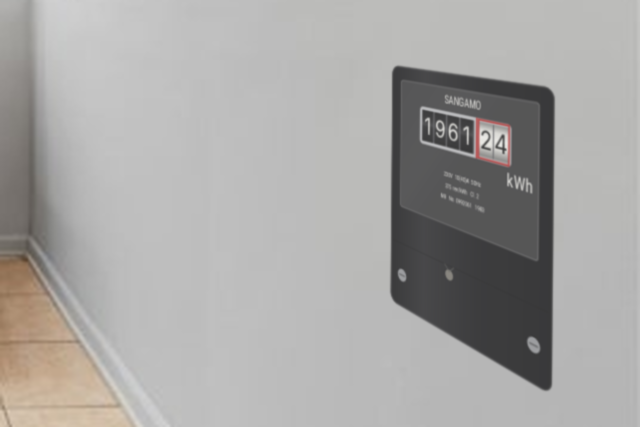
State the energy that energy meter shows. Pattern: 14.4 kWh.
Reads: 1961.24 kWh
